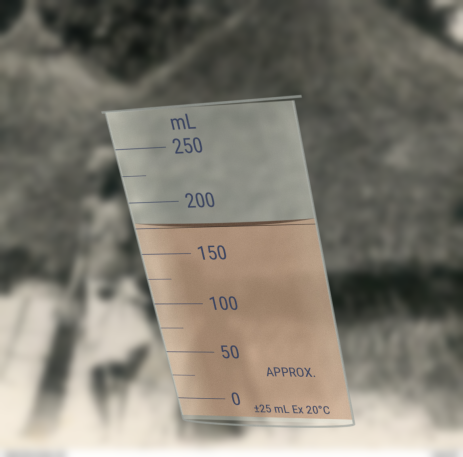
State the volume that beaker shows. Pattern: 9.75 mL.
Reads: 175 mL
